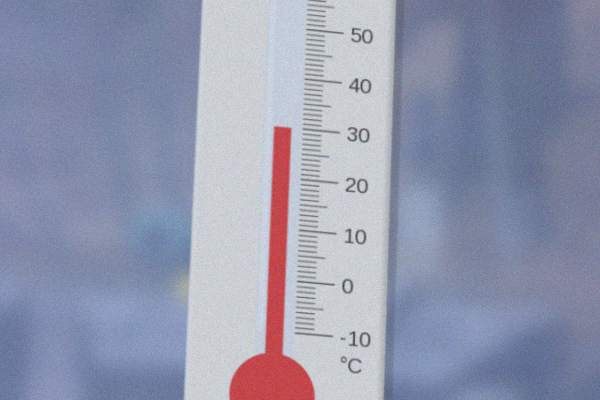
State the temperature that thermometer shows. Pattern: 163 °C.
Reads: 30 °C
